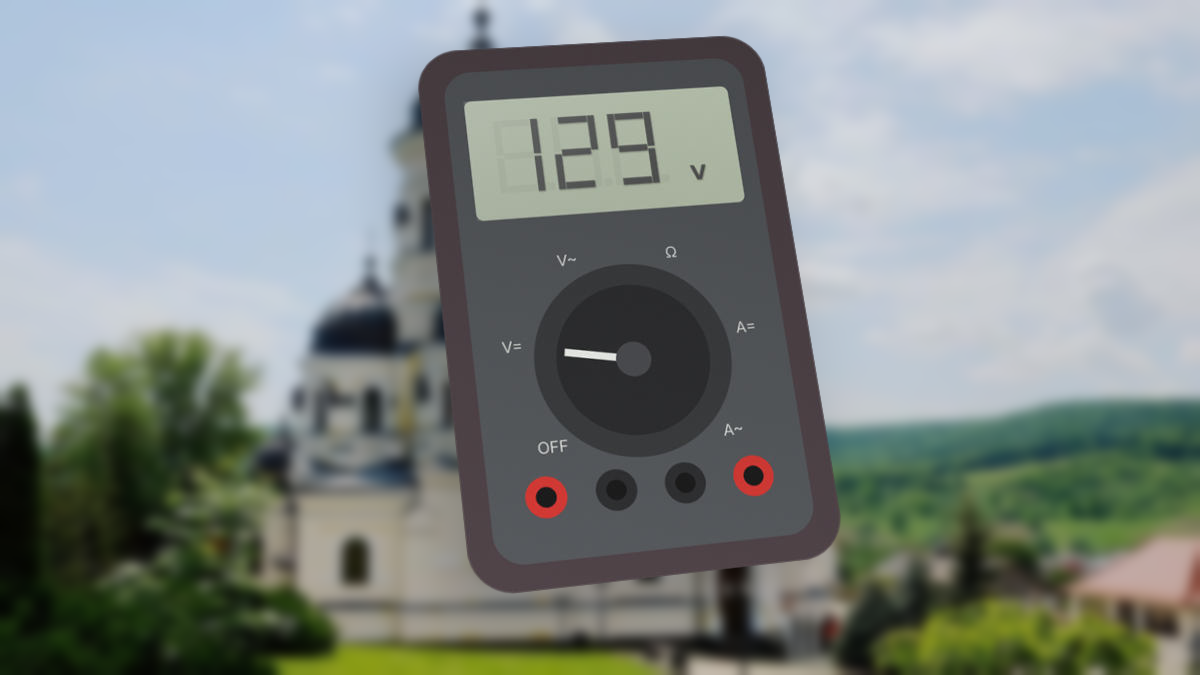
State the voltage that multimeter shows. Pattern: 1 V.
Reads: 129 V
